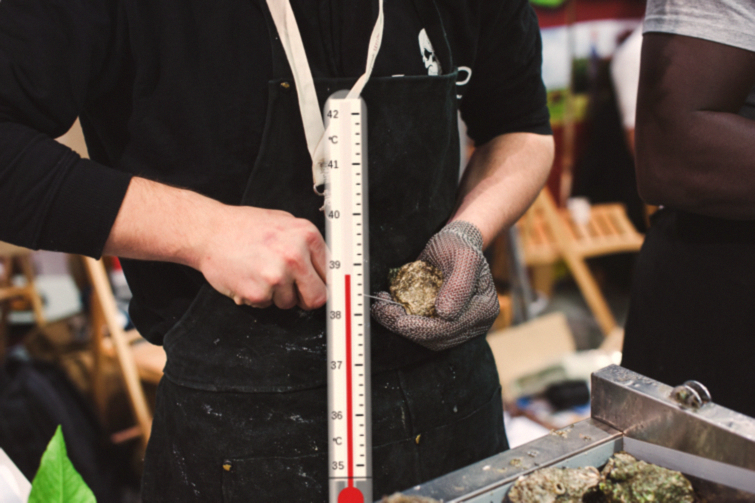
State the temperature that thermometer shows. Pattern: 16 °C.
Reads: 38.8 °C
